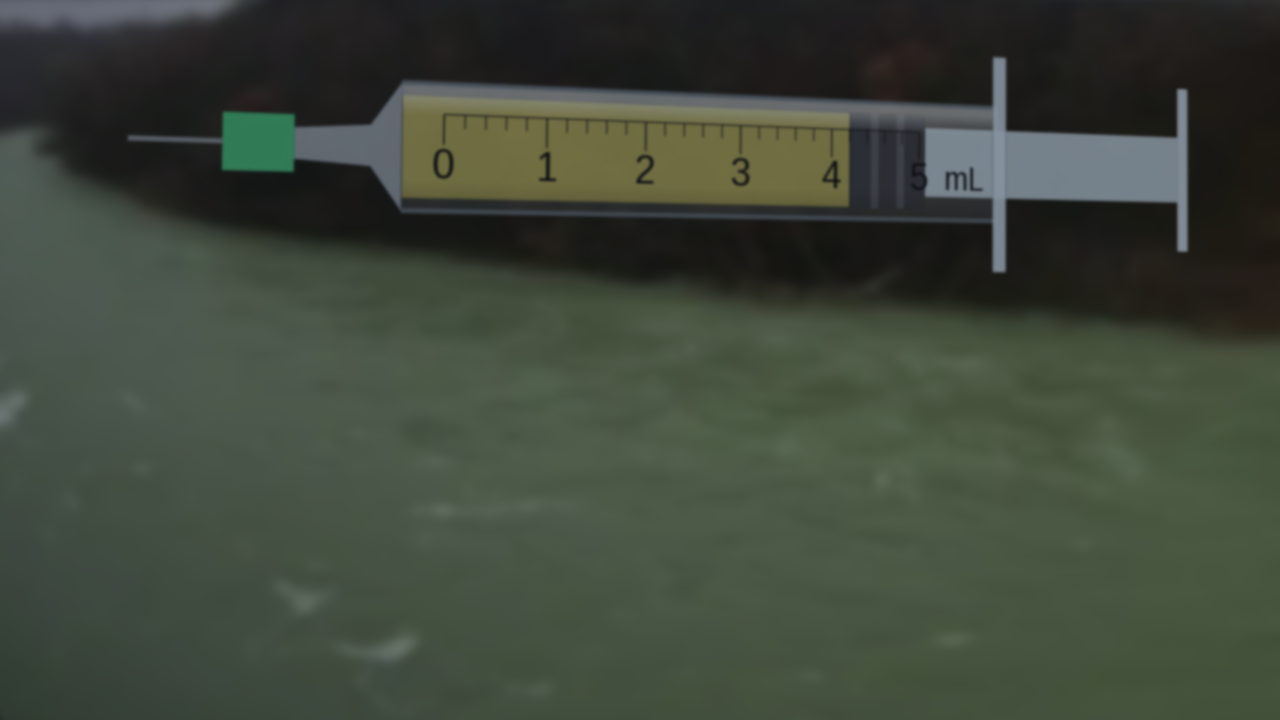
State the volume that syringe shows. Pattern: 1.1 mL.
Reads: 4.2 mL
